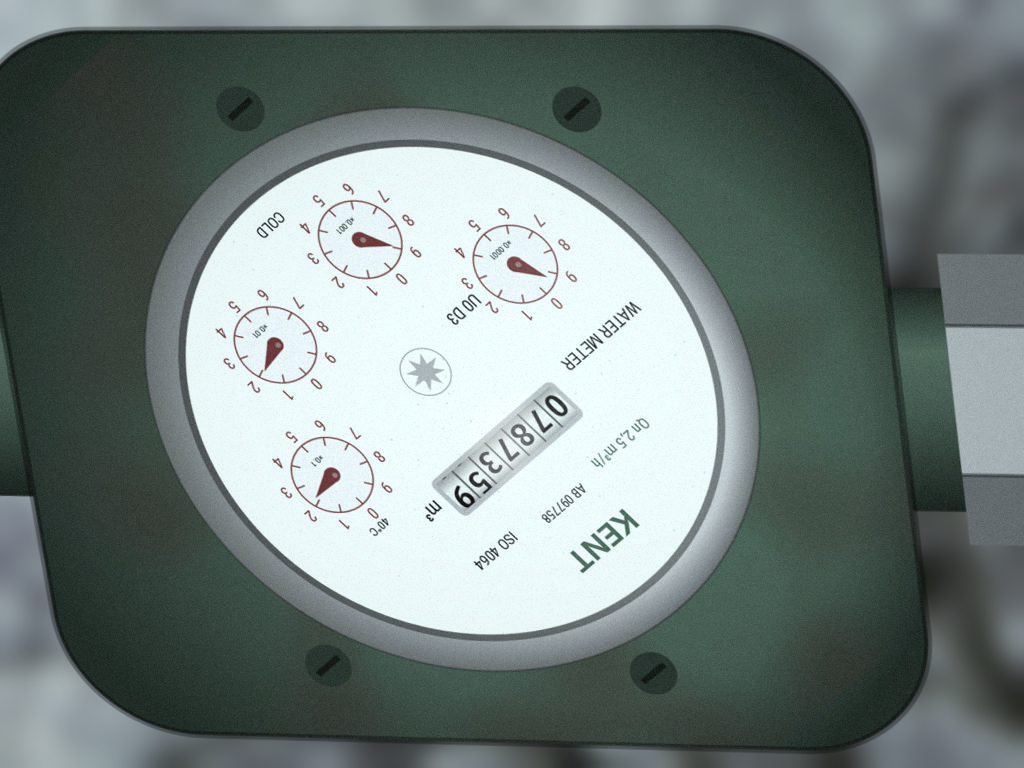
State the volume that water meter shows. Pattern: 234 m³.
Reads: 787359.2189 m³
